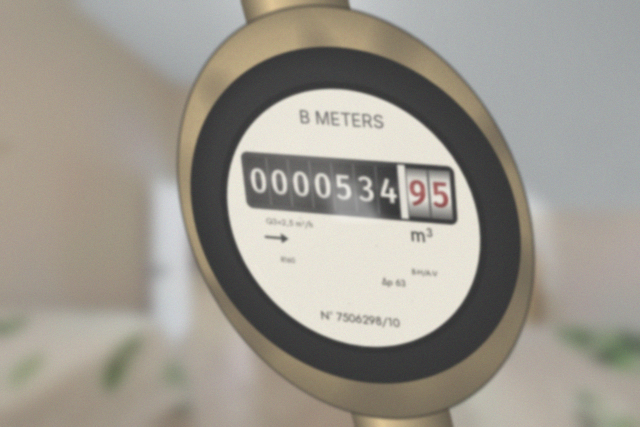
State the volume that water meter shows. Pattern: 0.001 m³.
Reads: 534.95 m³
